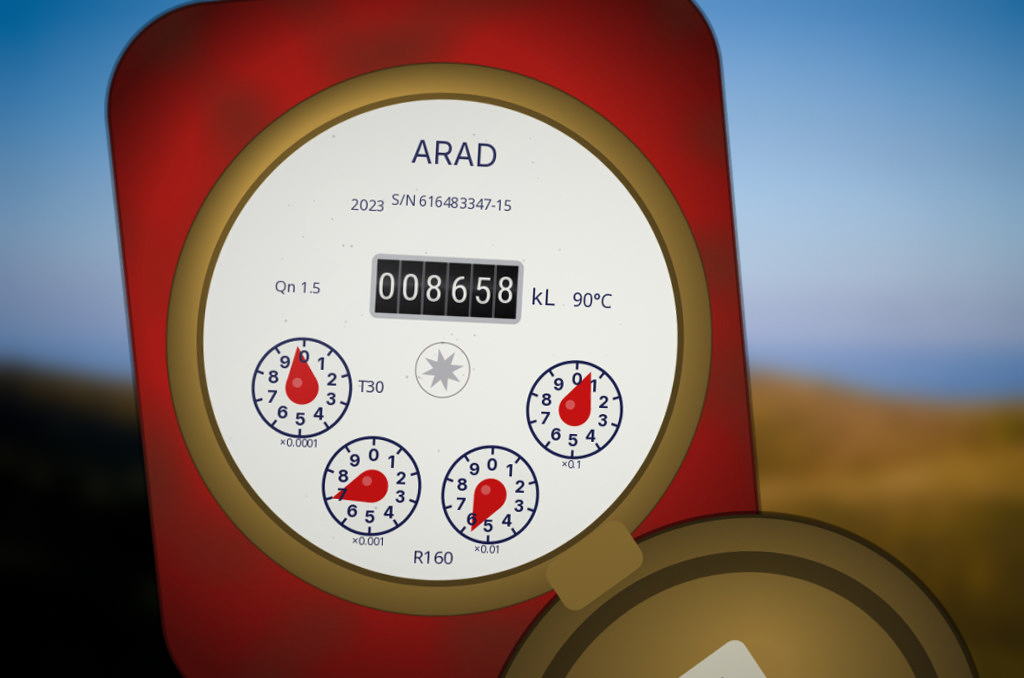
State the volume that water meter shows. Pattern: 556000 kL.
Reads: 8658.0569 kL
